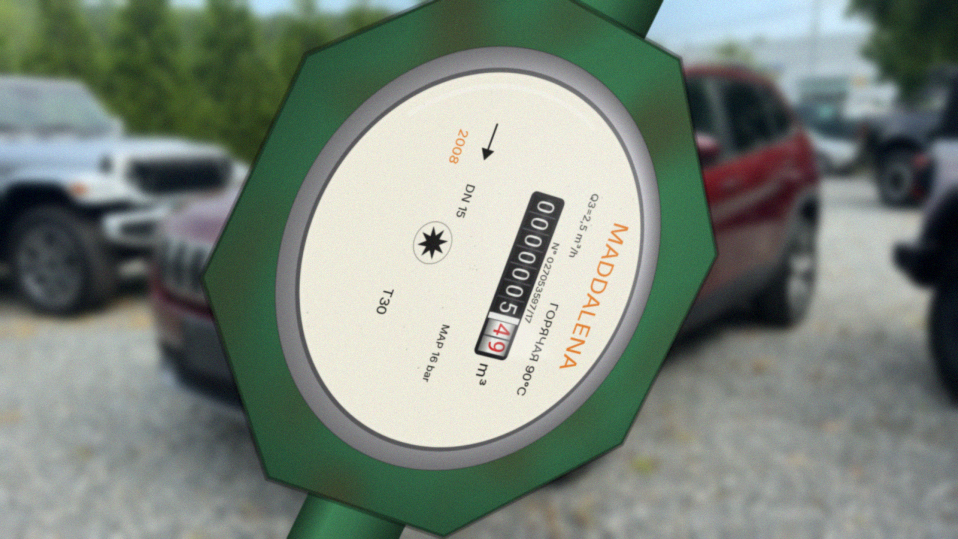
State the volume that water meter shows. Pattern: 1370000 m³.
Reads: 5.49 m³
